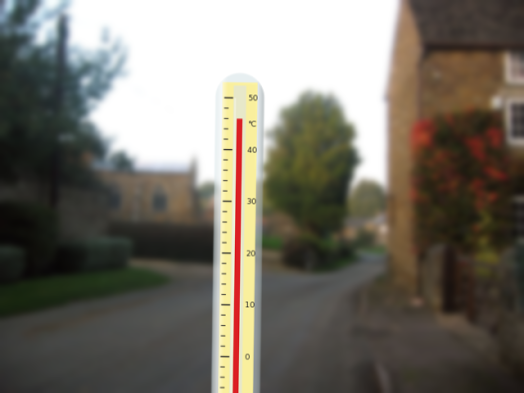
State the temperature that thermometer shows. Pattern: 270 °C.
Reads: 46 °C
